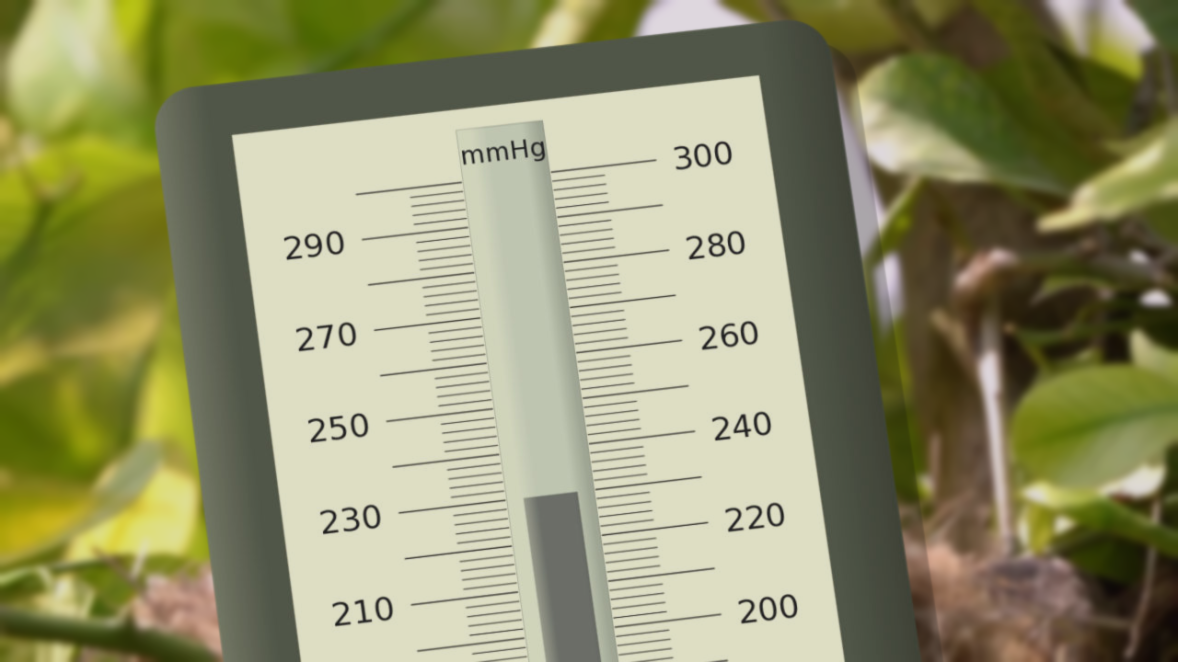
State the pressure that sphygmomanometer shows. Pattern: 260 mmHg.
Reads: 230 mmHg
